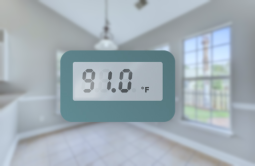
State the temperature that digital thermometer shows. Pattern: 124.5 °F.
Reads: 91.0 °F
